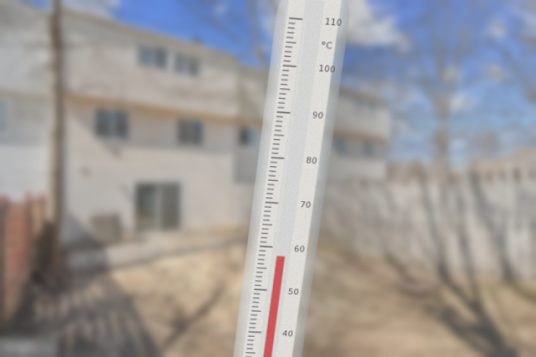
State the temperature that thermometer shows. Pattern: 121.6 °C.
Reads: 58 °C
